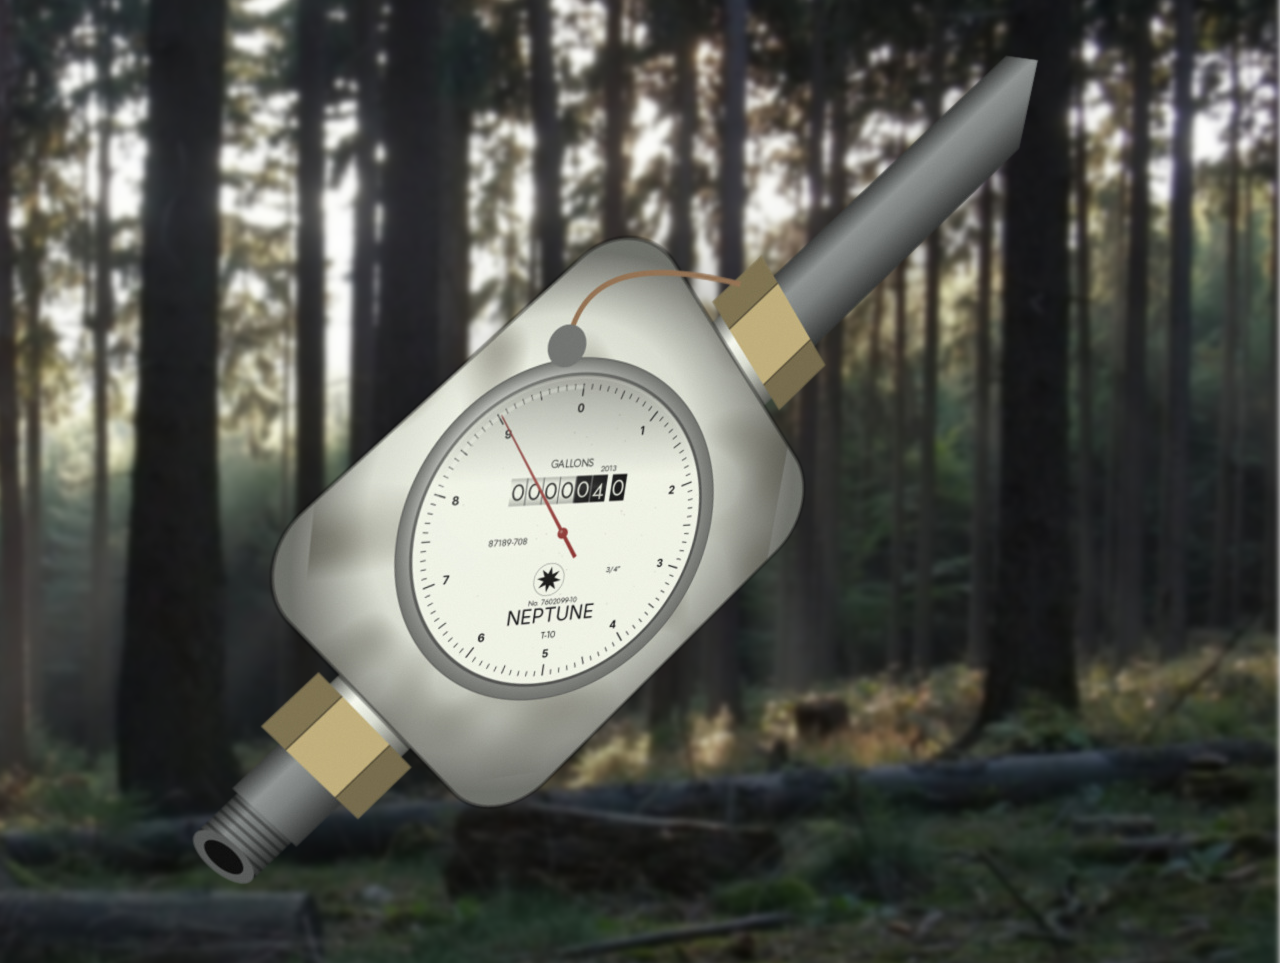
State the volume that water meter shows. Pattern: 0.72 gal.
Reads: 39.0 gal
